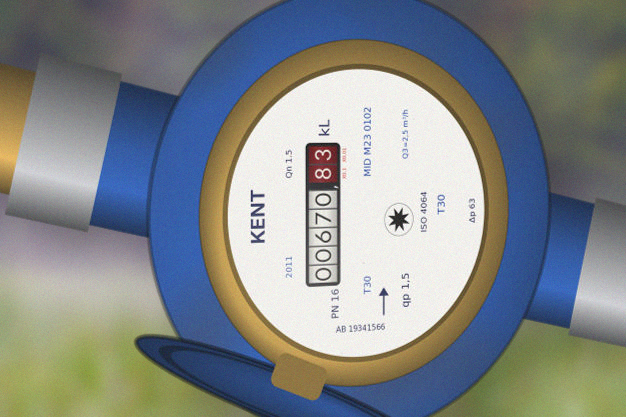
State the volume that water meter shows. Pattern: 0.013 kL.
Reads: 670.83 kL
